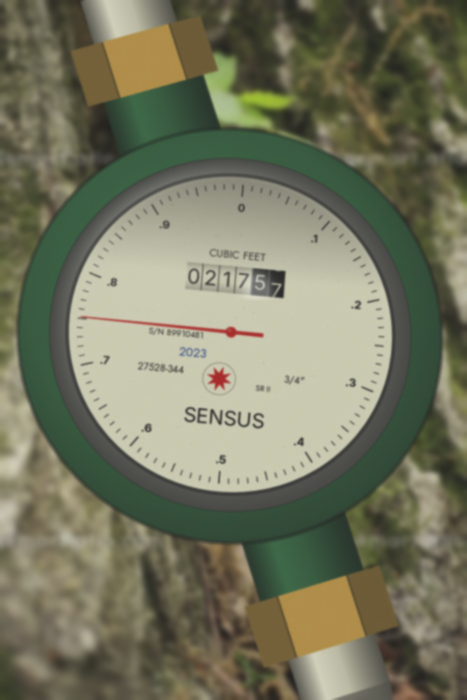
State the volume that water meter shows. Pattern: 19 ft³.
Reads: 21756.75 ft³
